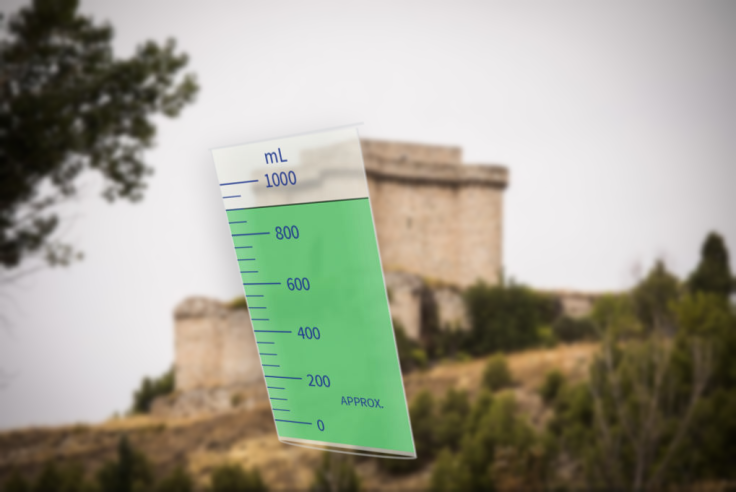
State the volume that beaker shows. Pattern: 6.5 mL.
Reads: 900 mL
